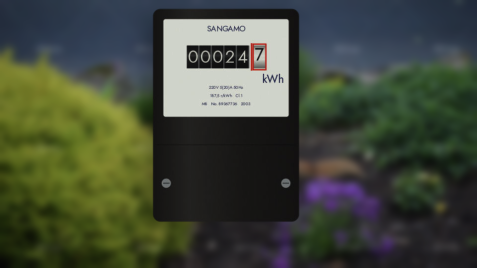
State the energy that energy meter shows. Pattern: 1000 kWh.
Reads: 24.7 kWh
